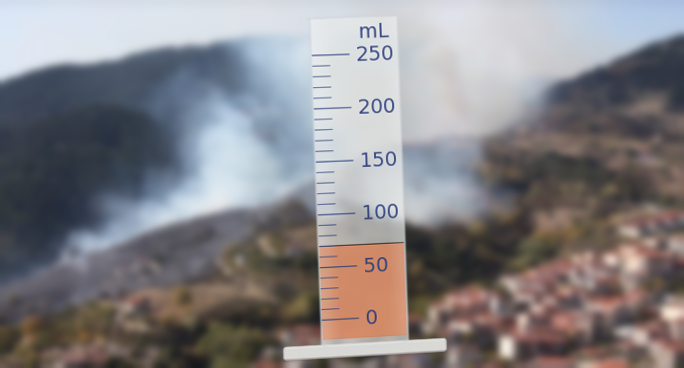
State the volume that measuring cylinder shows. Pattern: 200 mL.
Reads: 70 mL
